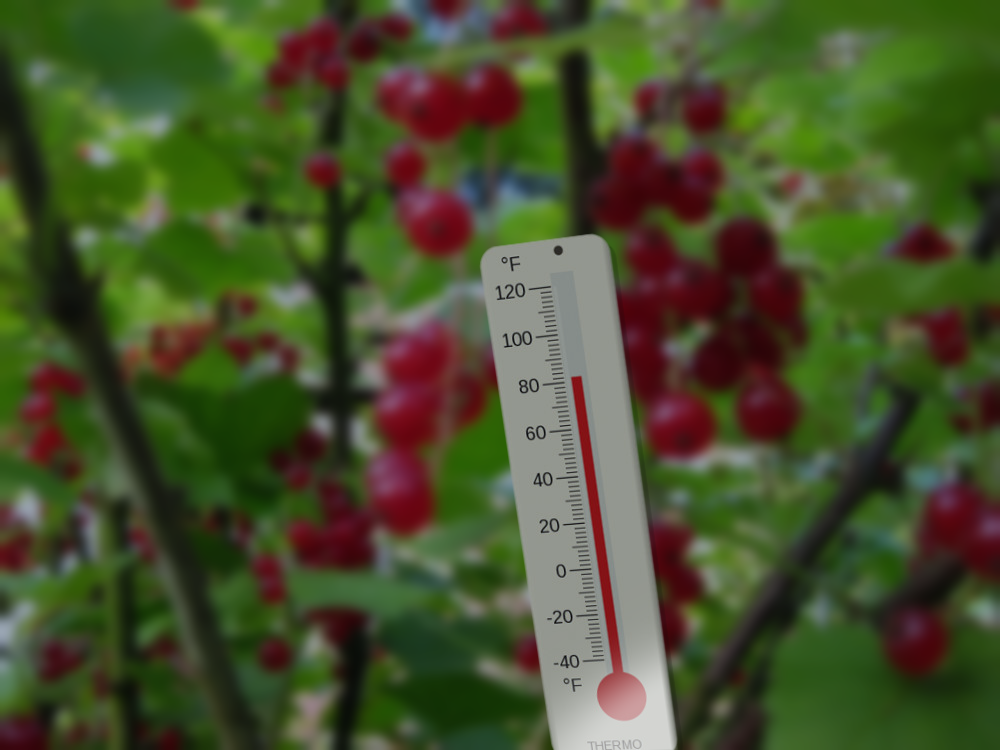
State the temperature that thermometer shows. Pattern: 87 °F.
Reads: 82 °F
